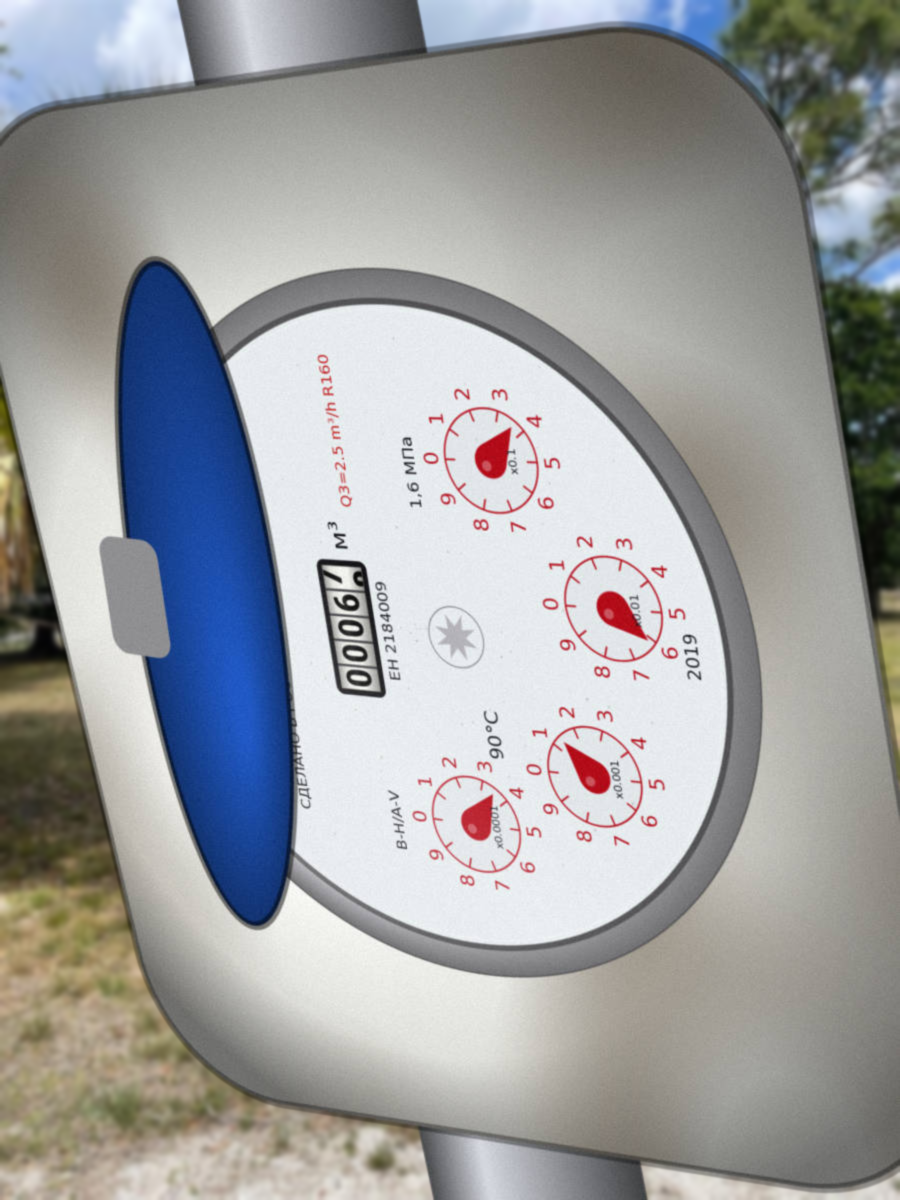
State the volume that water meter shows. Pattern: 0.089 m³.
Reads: 67.3613 m³
